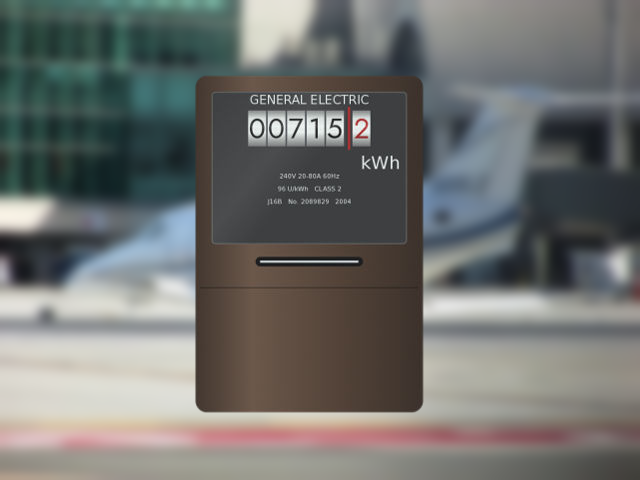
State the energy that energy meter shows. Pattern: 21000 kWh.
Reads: 715.2 kWh
